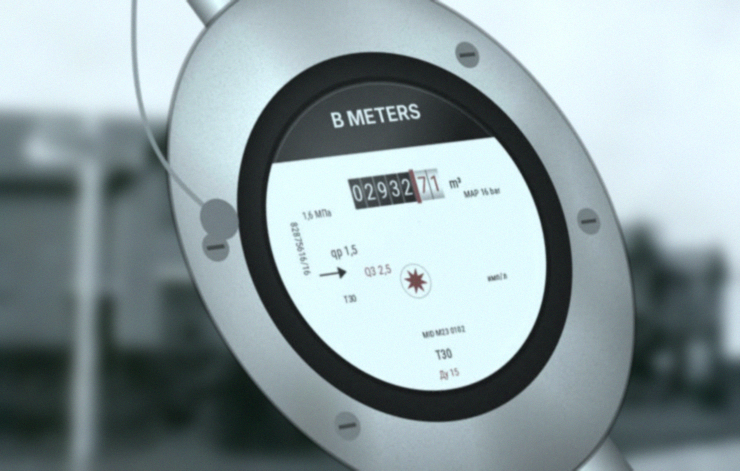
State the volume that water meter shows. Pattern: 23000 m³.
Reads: 2932.71 m³
